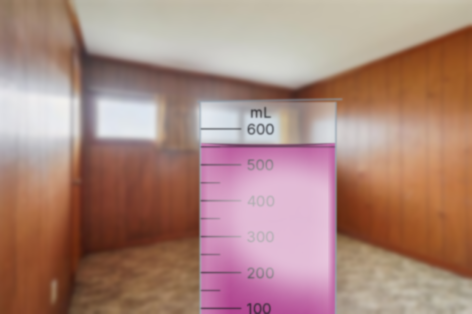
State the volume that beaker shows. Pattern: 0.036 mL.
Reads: 550 mL
